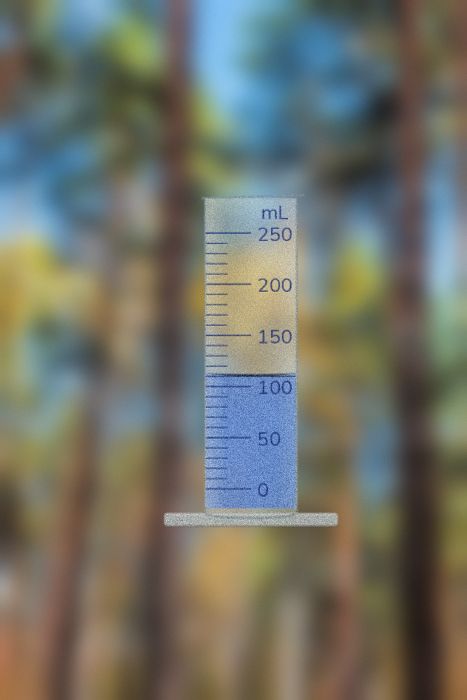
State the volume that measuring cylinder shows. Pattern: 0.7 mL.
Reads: 110 mL
